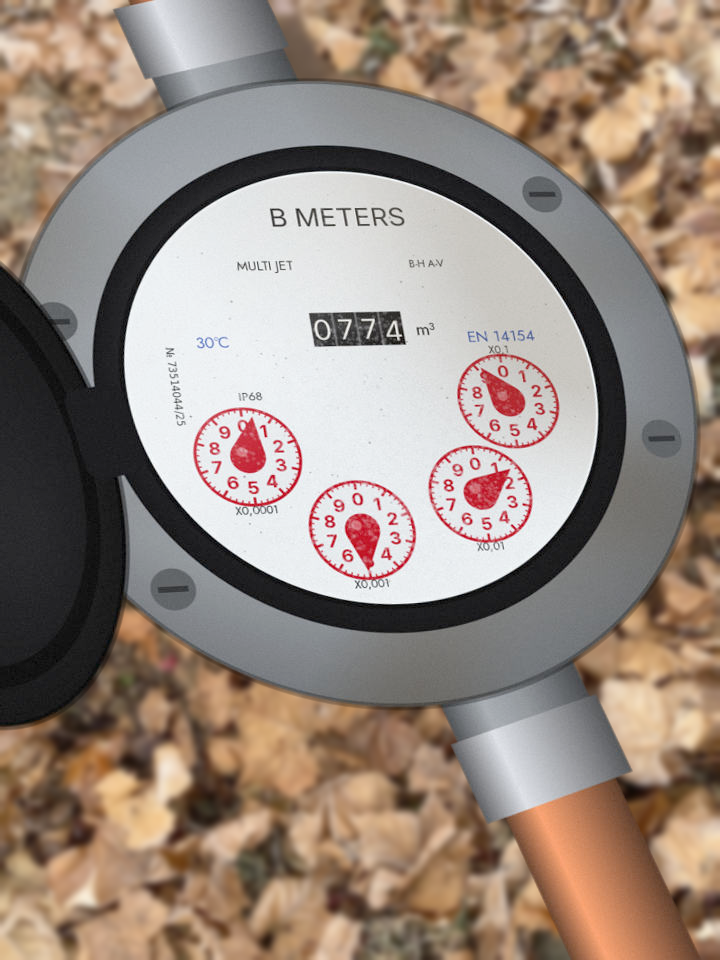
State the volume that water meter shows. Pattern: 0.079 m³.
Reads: 773.9150 m³
